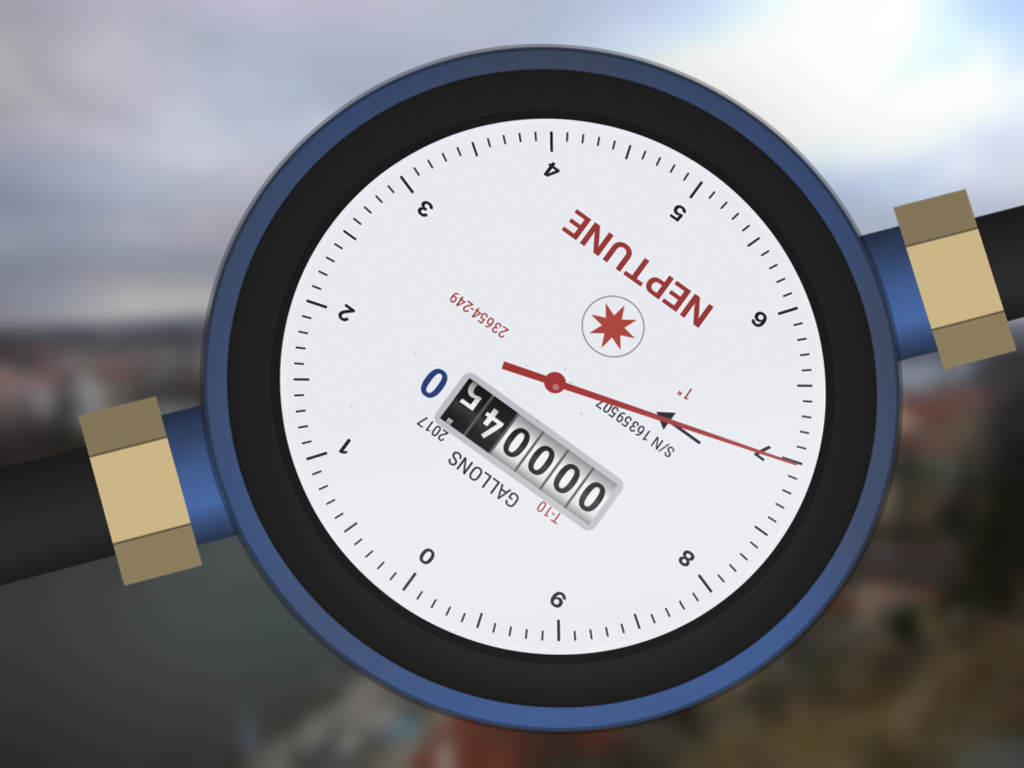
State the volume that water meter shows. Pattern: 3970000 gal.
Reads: 447.0 gal
